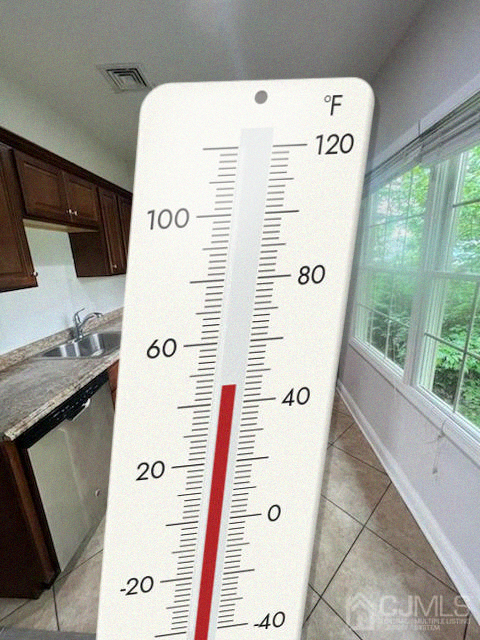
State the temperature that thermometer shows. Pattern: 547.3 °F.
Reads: 46 °F
